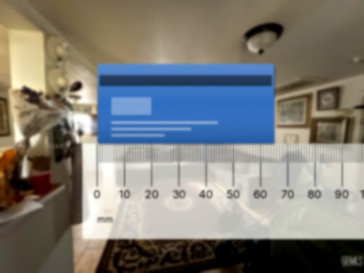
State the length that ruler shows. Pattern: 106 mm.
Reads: 65 mm
